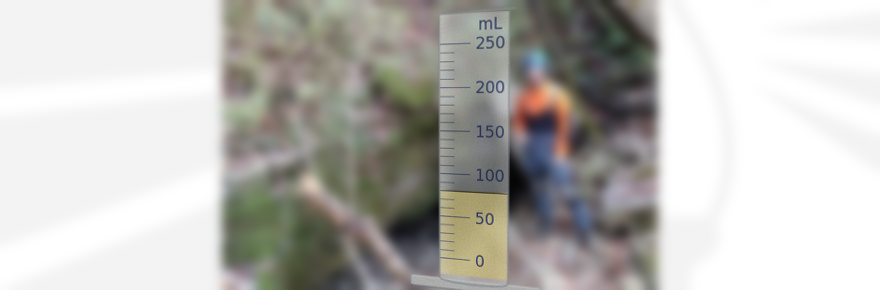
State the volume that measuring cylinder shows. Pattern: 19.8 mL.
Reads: 80 mL
